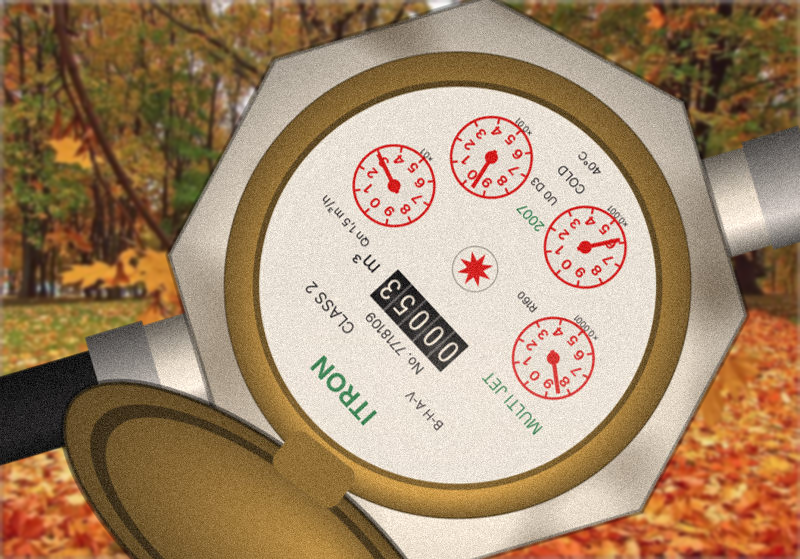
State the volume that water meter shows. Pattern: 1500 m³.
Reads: 53.2958 m³
